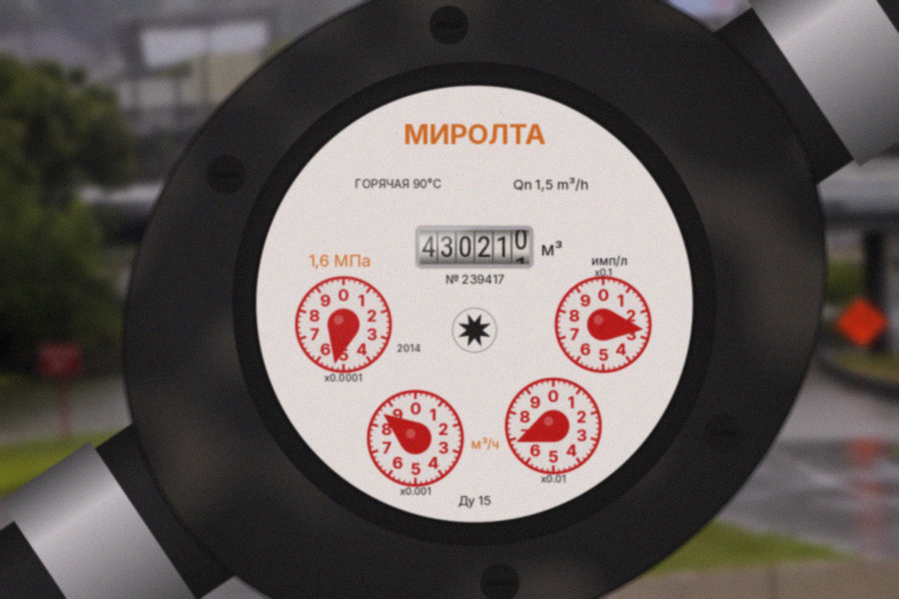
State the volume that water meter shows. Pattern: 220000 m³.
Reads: 430210.2685 m³
